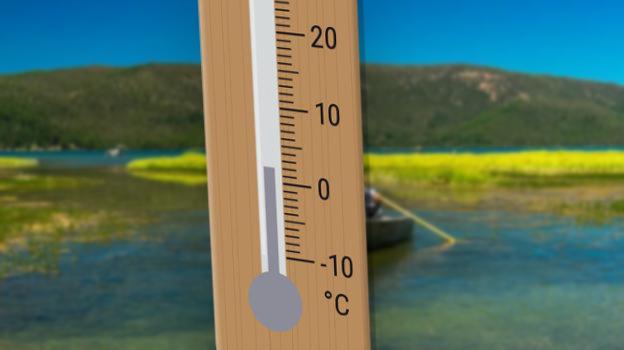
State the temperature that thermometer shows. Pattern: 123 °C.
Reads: 2 °C
